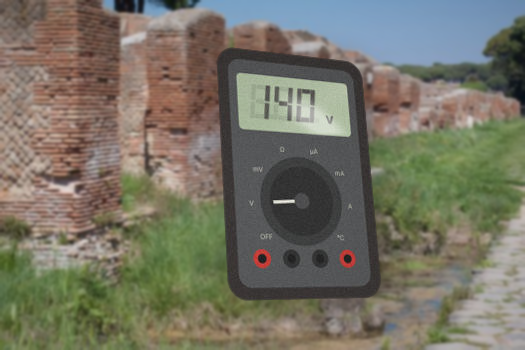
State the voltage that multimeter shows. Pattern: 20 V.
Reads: 140 V
